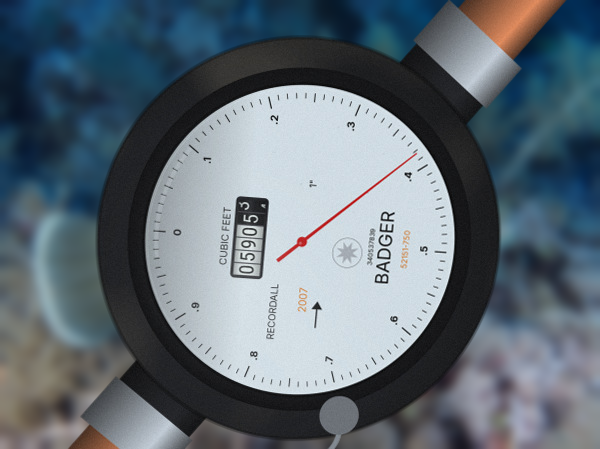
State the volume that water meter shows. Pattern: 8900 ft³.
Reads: 59053.38 ft³
